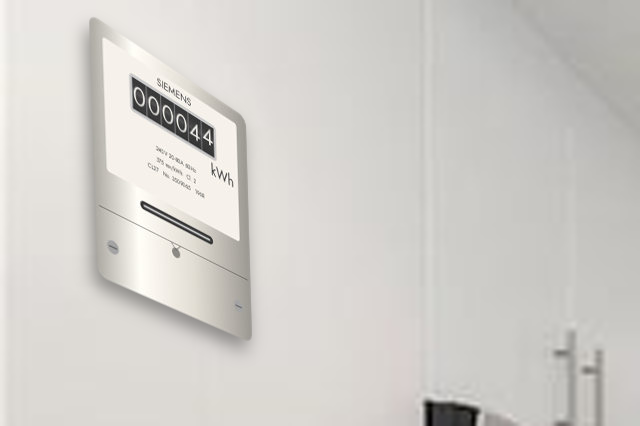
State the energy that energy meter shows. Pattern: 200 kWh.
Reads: 44 kWh
